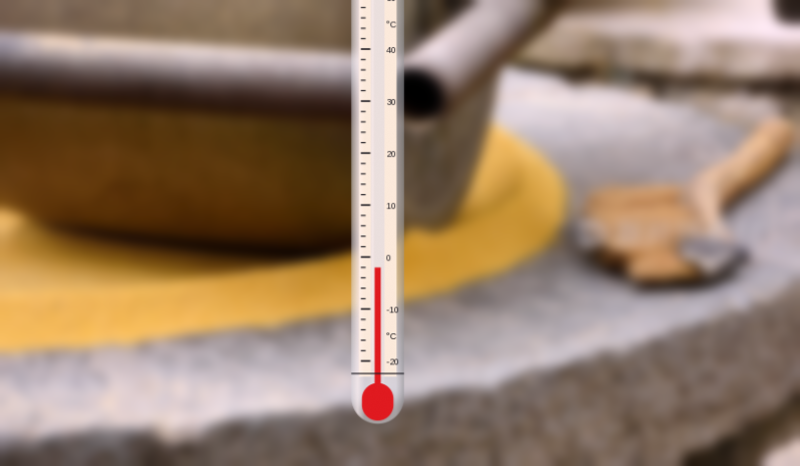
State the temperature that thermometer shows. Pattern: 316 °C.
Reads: -2 °C
